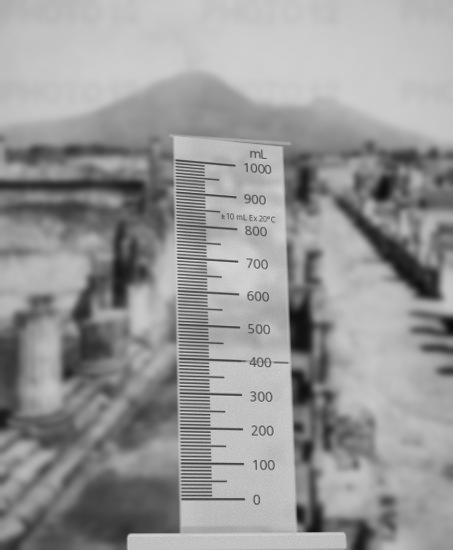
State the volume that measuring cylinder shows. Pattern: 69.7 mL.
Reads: 400 mL
